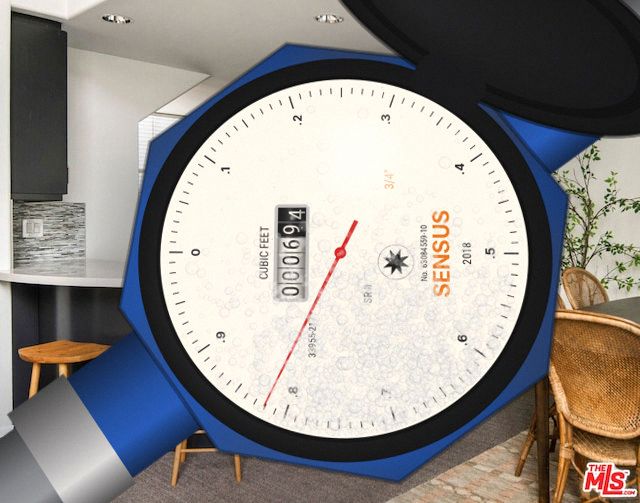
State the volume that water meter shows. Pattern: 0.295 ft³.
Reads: 693.82 ft³
